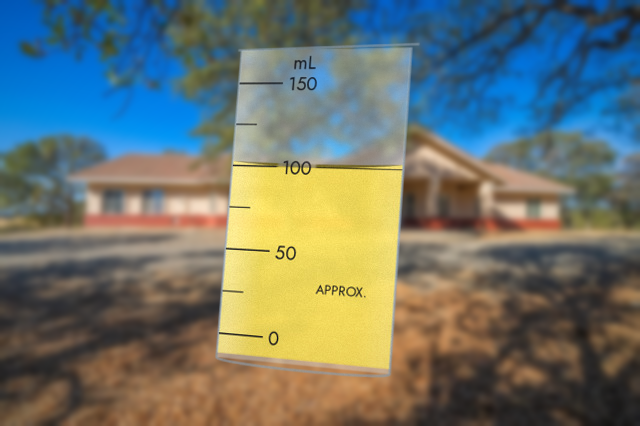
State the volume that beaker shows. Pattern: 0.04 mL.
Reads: 100 mL
